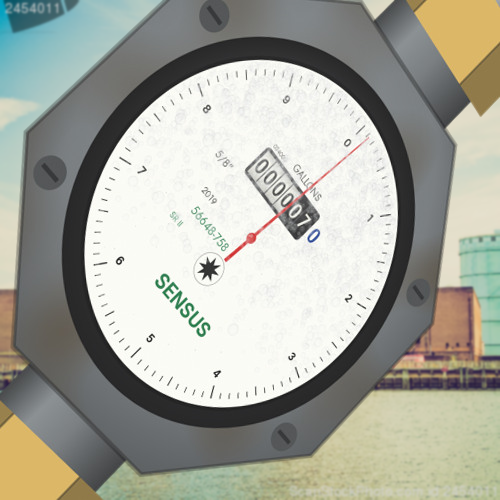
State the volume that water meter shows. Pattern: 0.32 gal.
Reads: 70.1 gal
